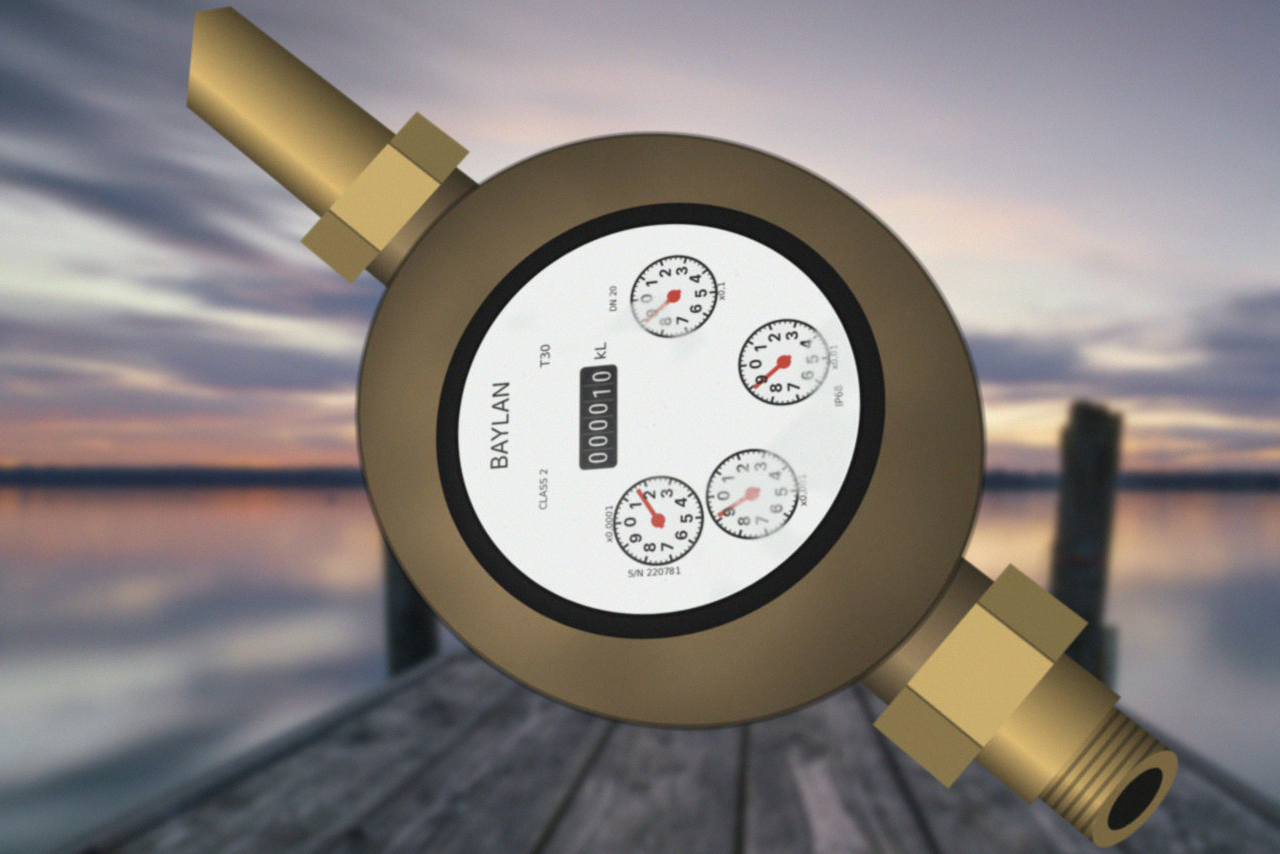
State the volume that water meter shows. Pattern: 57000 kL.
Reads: 9.8891 kL
